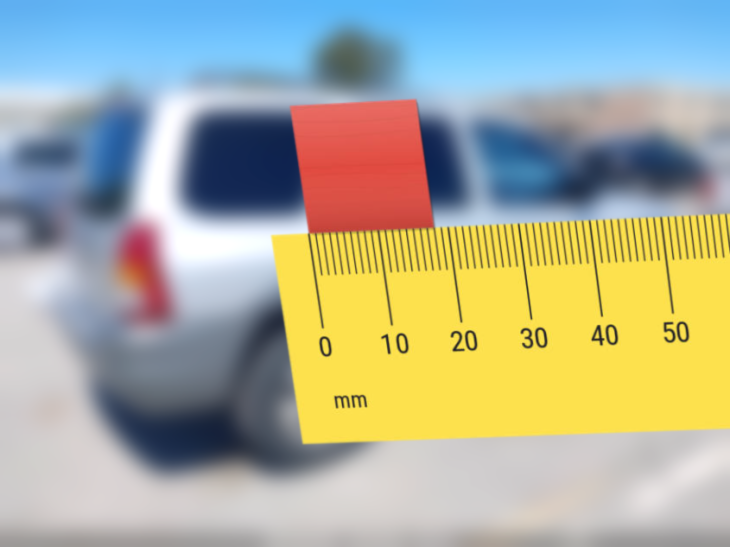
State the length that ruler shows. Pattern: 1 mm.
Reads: 18 mm
